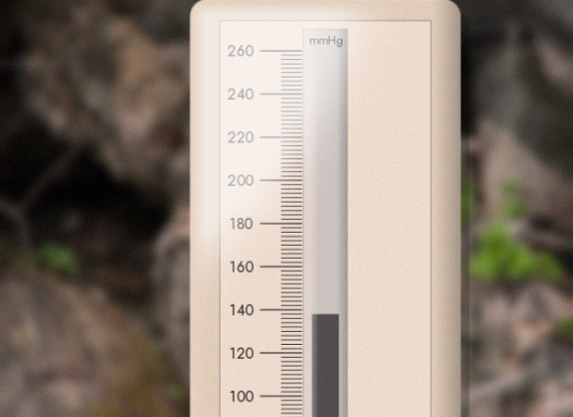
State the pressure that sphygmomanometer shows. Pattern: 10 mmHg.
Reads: 138 mmHg
